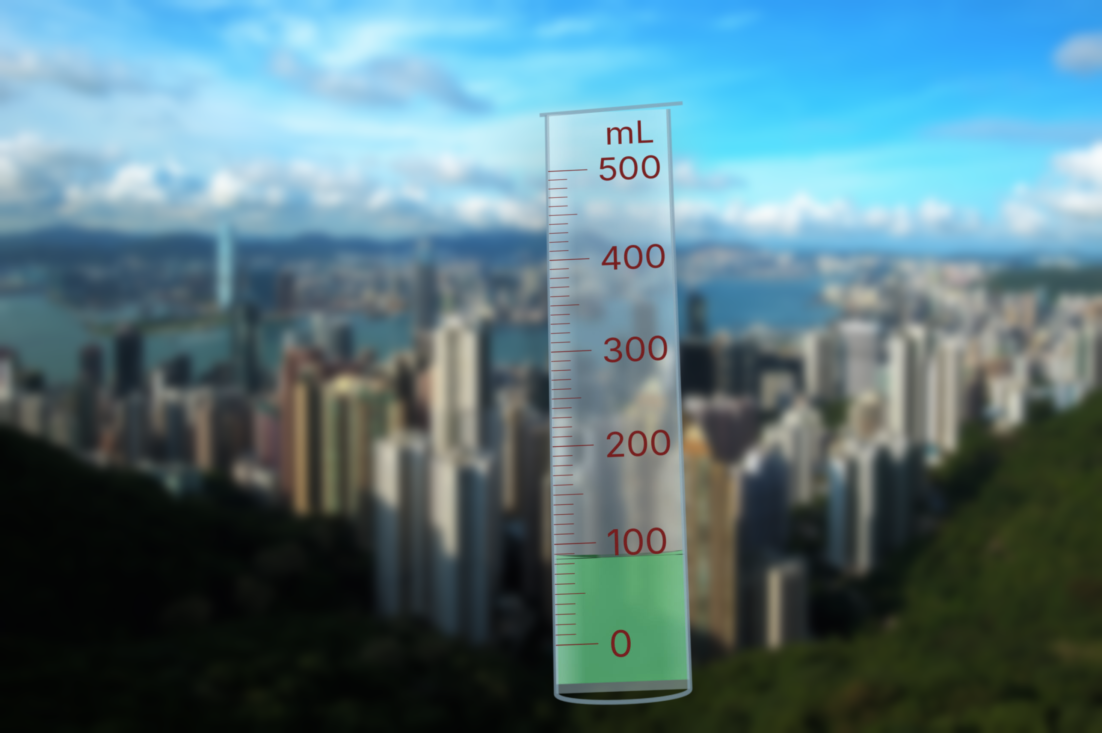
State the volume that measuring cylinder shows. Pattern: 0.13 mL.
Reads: 85 mL
